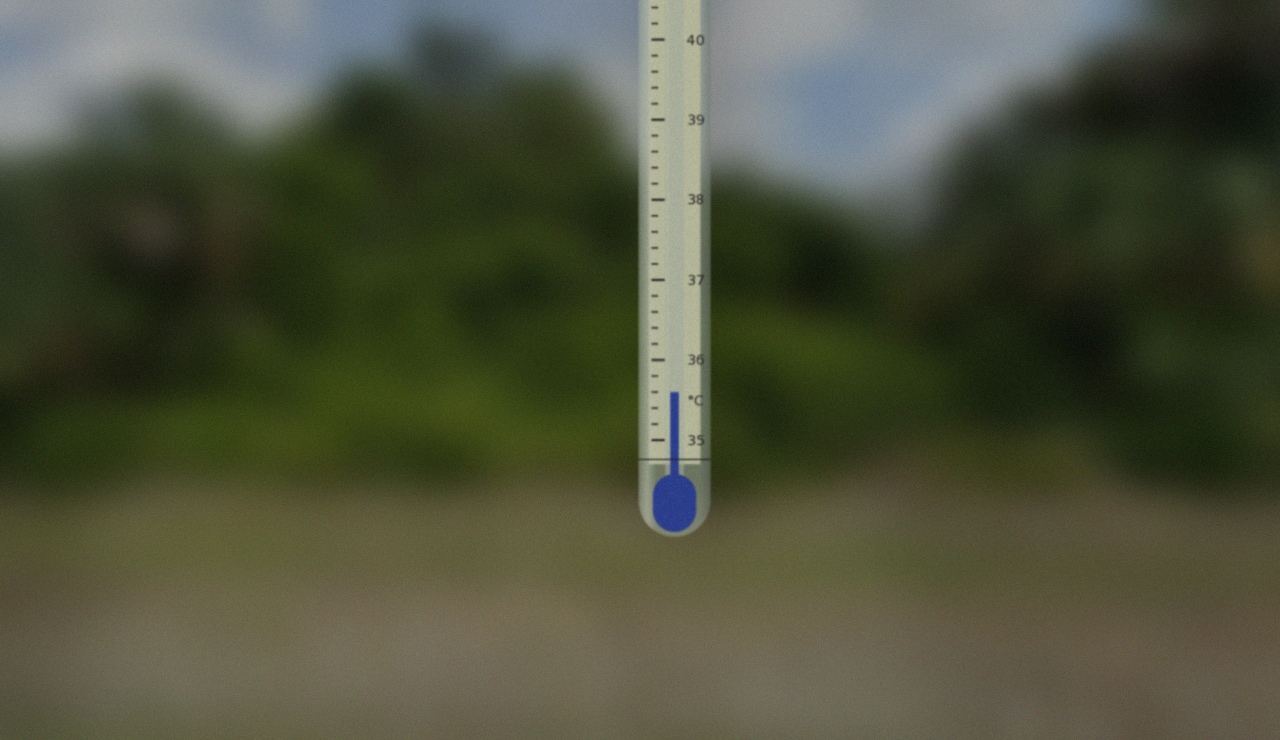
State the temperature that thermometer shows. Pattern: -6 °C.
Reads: 35.6 °C
